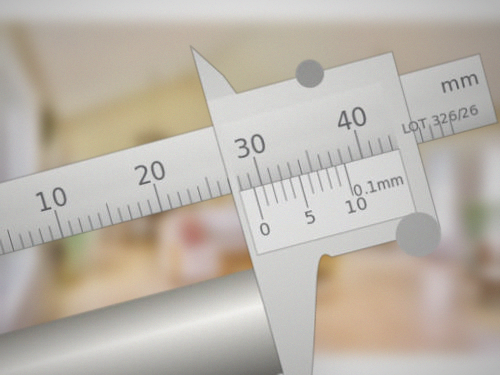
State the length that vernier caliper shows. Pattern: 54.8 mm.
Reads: 29.2 mm
